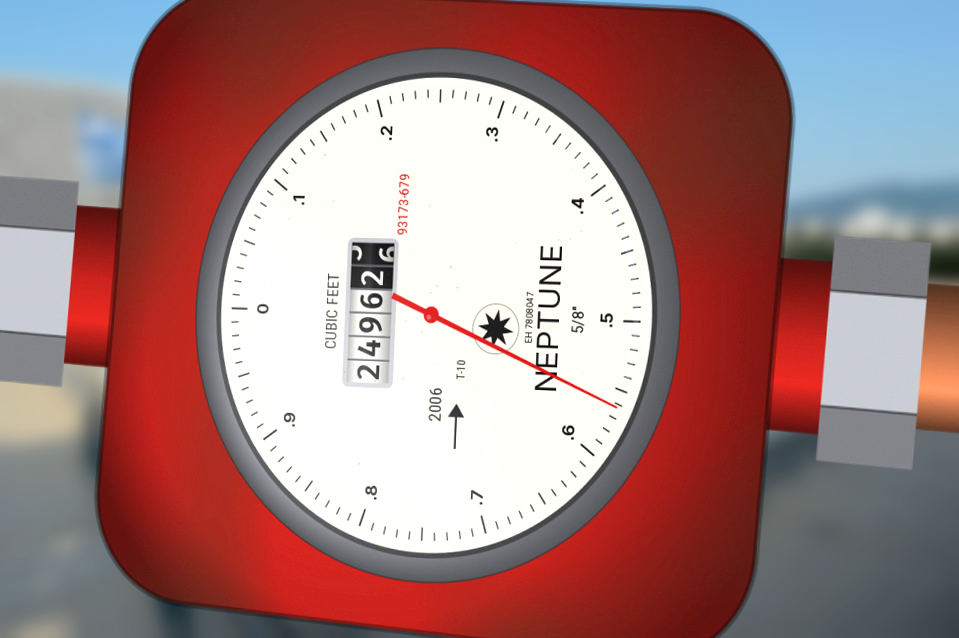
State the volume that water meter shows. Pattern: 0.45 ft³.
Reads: 249625.56 ft³
